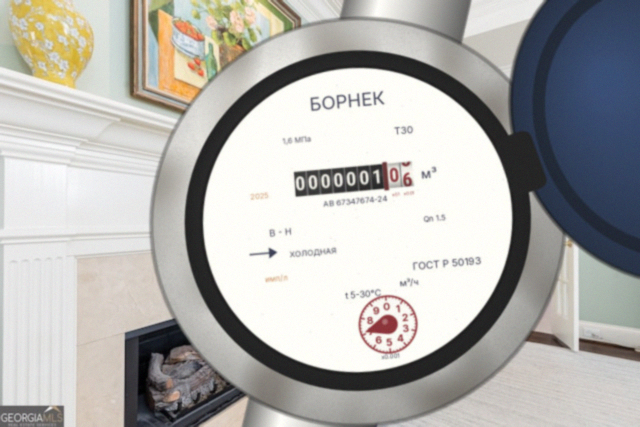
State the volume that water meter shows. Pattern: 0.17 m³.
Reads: 1.057 m³
